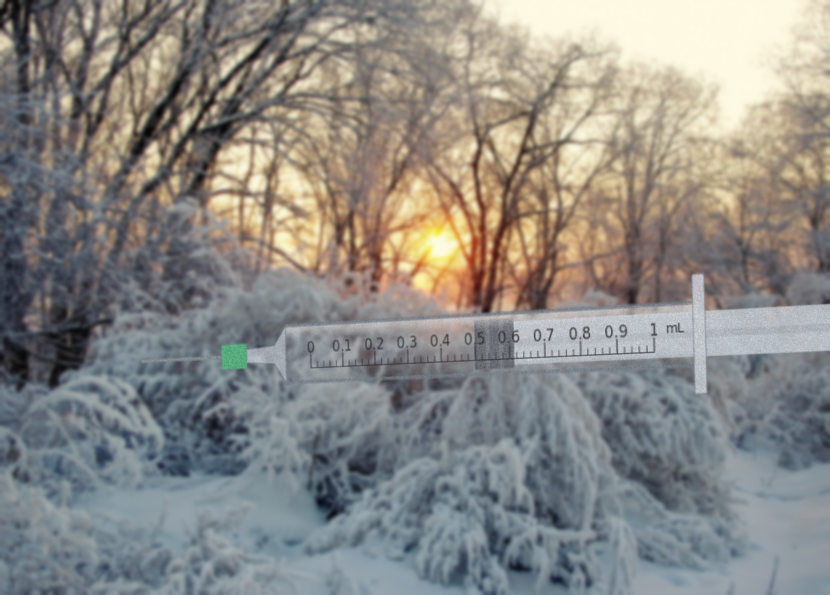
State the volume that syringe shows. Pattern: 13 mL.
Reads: 0.5 mL
